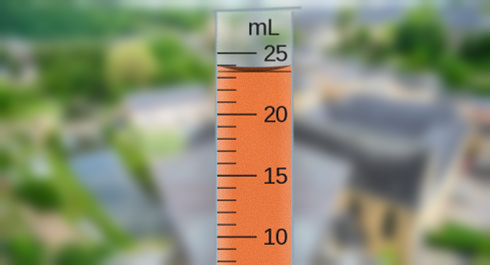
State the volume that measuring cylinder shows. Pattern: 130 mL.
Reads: 23.5 mL
